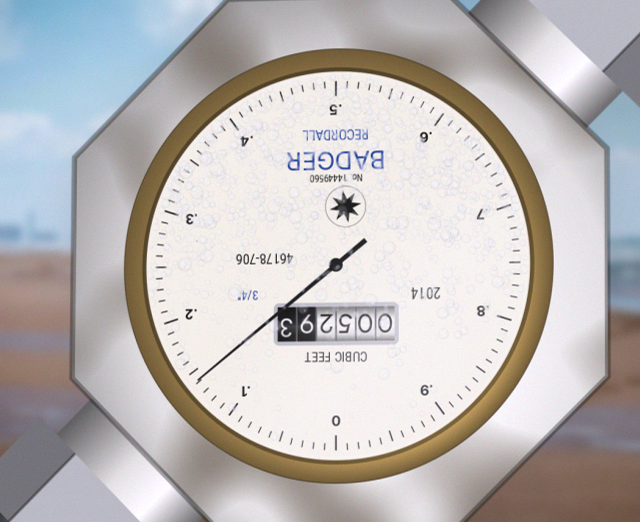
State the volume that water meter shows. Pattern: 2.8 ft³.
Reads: 5293.14 ft³
